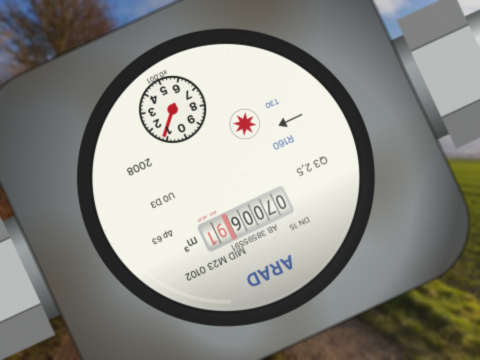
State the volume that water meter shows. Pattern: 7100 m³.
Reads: 7006.911 m³
